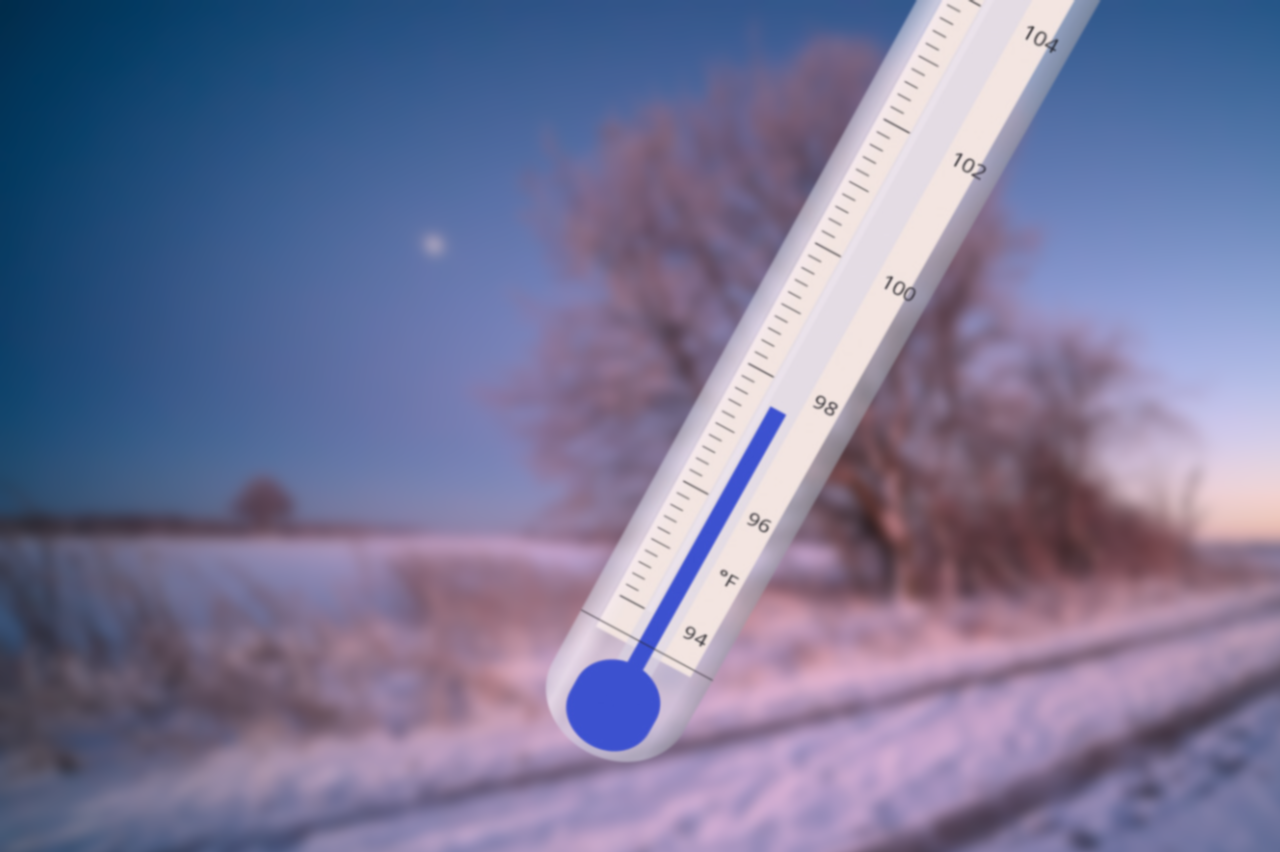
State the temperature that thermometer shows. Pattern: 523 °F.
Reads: 97.6 °F
